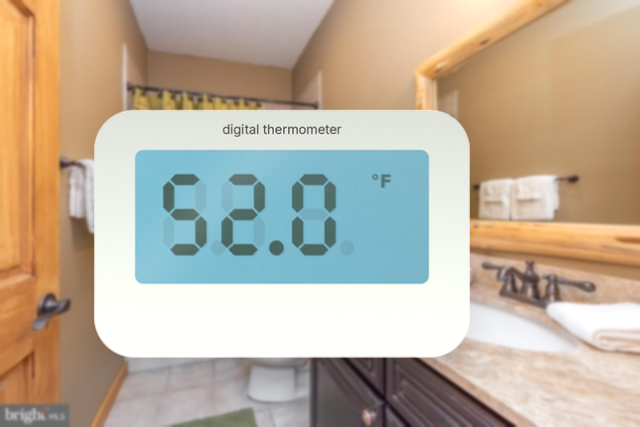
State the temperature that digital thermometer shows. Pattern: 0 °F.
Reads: 52.0 °F
